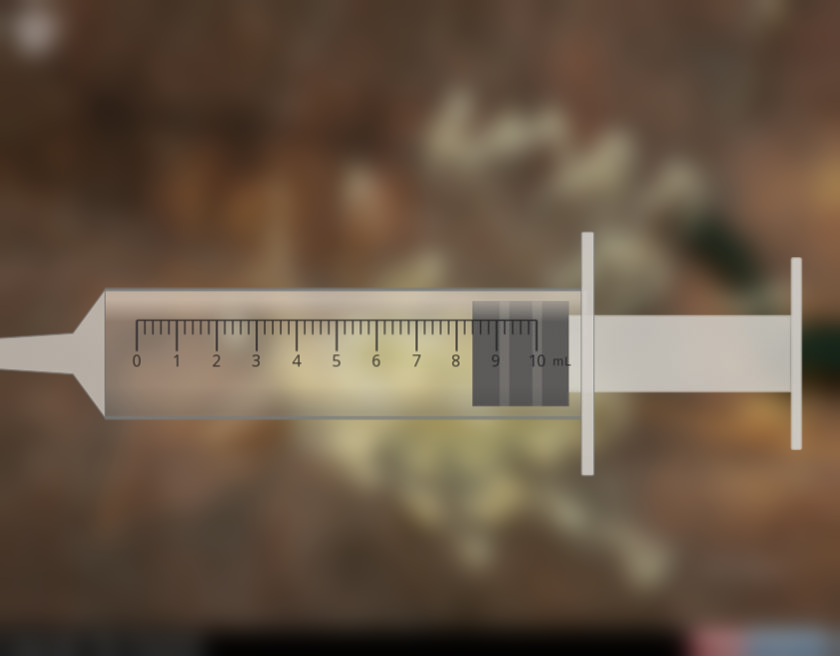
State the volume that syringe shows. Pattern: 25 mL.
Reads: 8.4 mL
